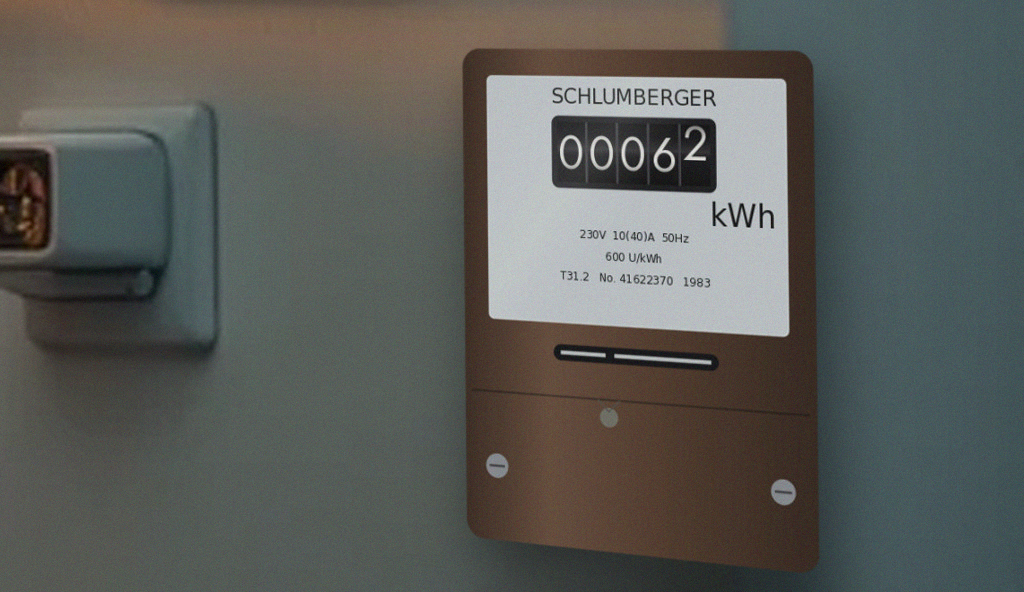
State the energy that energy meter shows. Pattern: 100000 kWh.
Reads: 62 kWh
